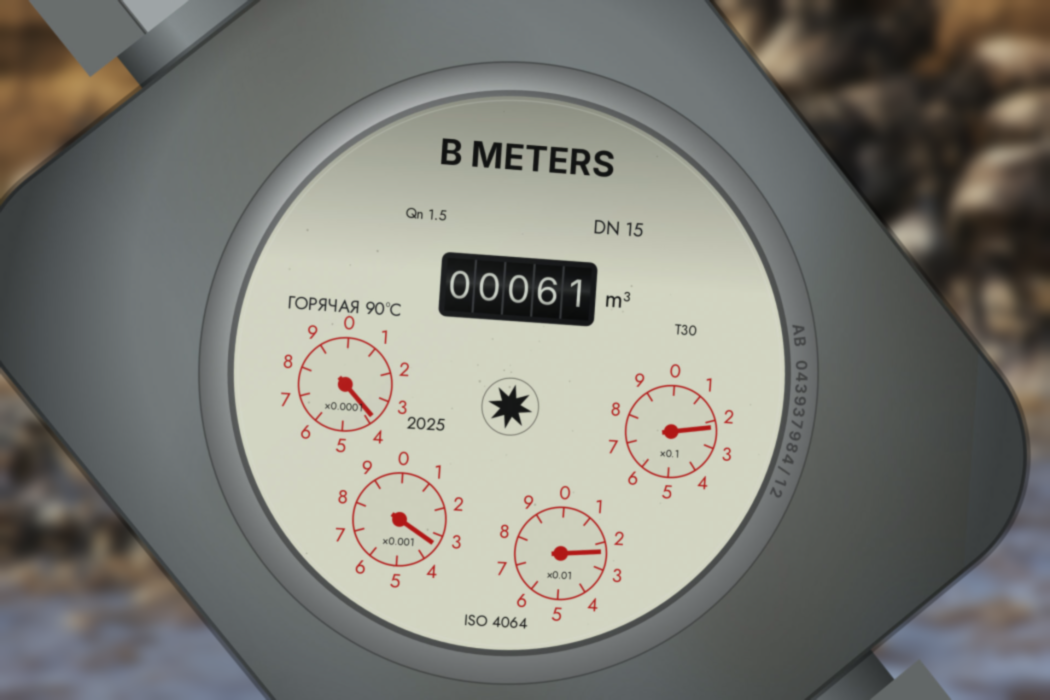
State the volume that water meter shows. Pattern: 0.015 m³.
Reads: 61.2233 m³
